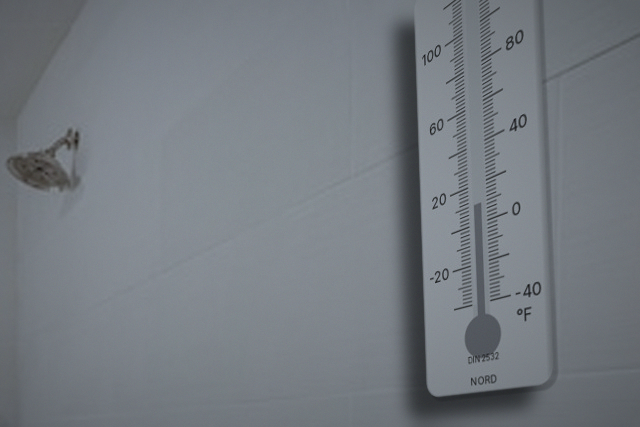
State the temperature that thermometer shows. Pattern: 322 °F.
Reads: 10 °F
